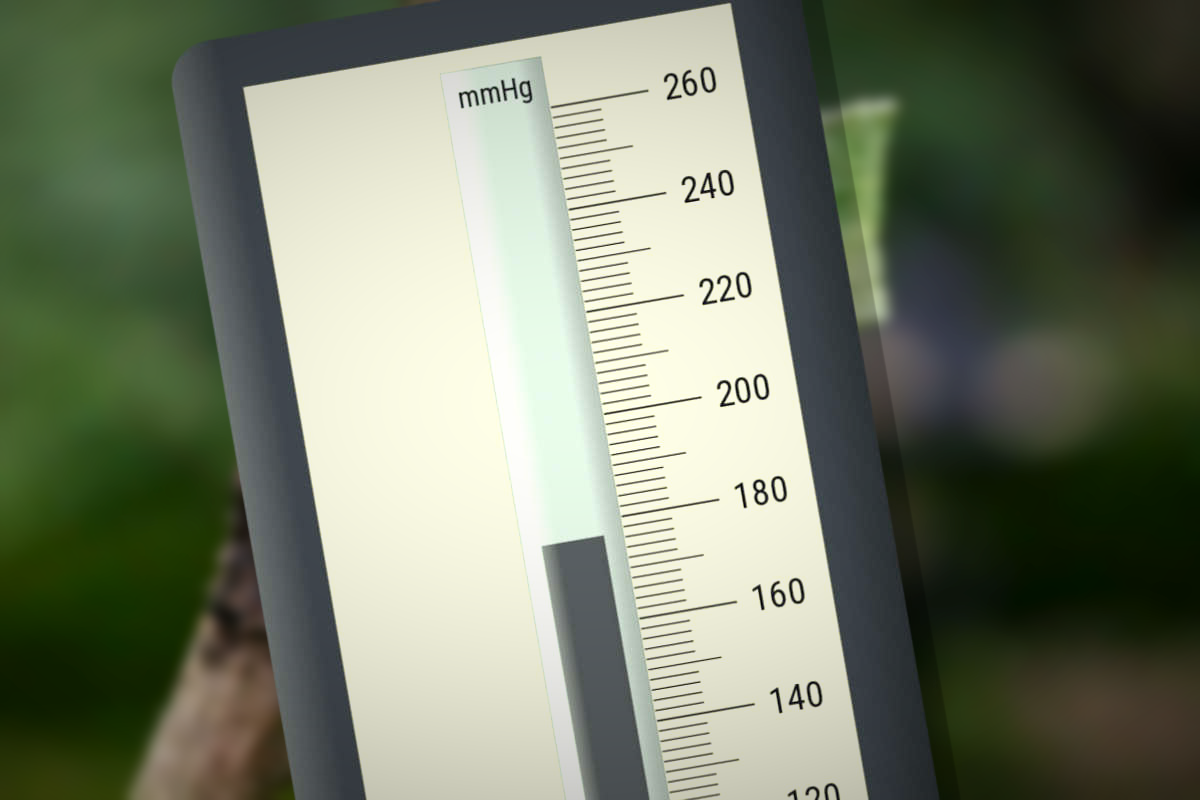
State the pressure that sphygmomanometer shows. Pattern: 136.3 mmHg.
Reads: 177 mmHg
